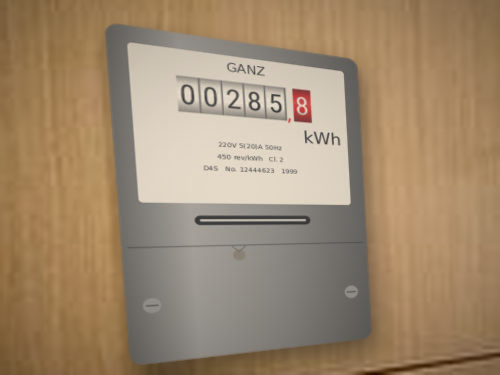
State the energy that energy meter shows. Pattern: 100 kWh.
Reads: 285.8 kWh
